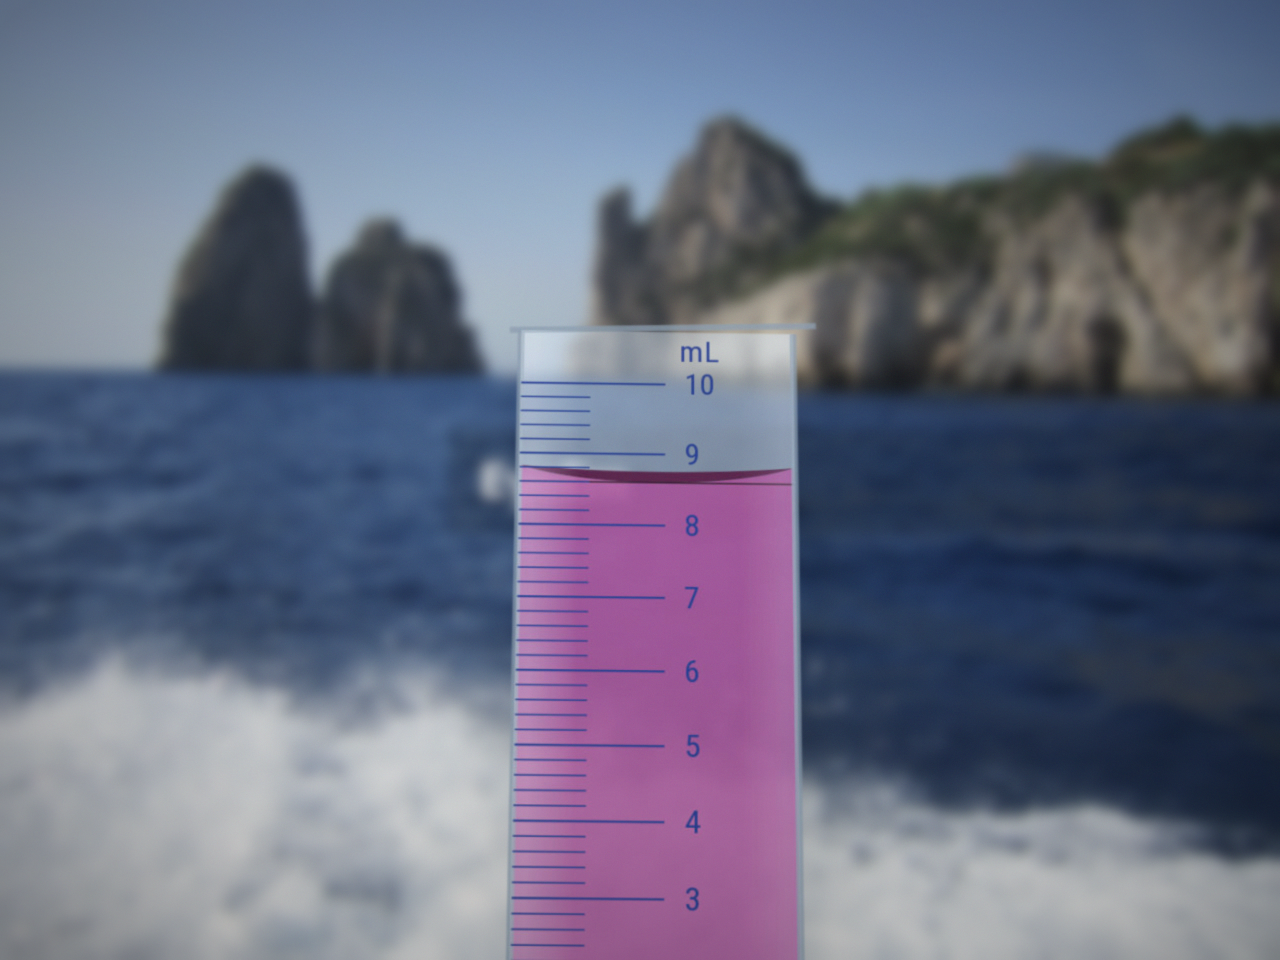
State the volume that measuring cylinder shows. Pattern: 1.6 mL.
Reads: 8.6 mL
